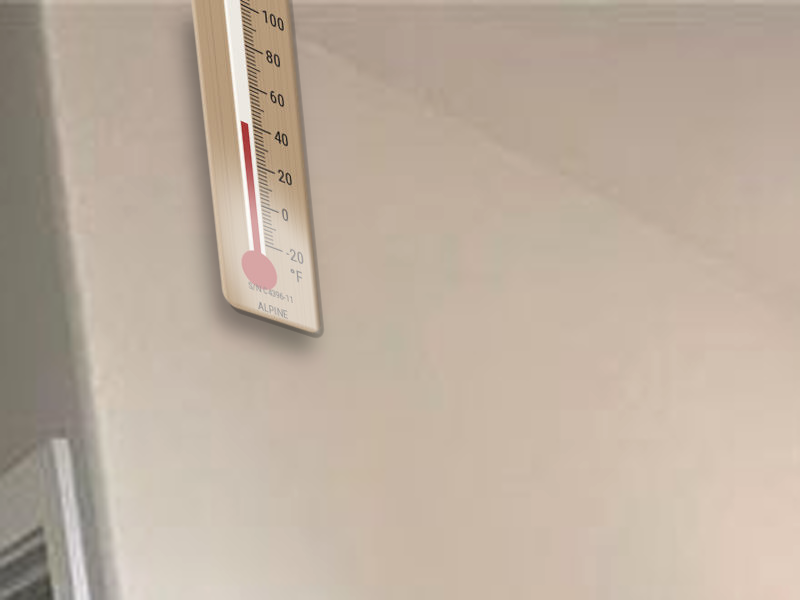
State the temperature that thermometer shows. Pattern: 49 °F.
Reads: 40 °F
